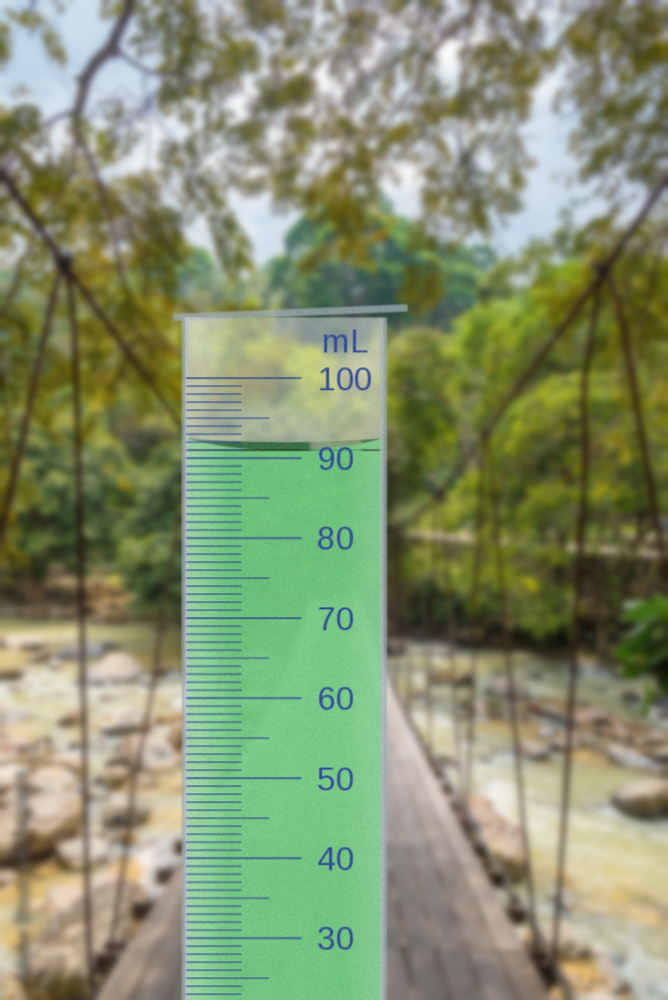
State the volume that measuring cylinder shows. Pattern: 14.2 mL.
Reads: 91 mL
